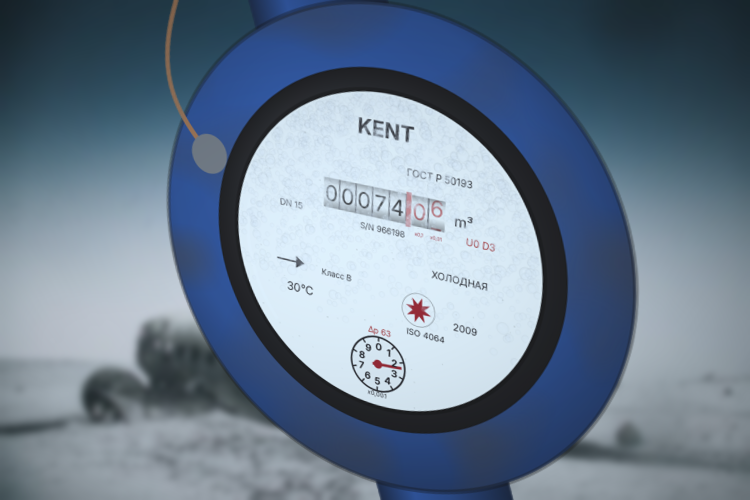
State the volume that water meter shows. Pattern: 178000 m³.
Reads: 74.062 m³
